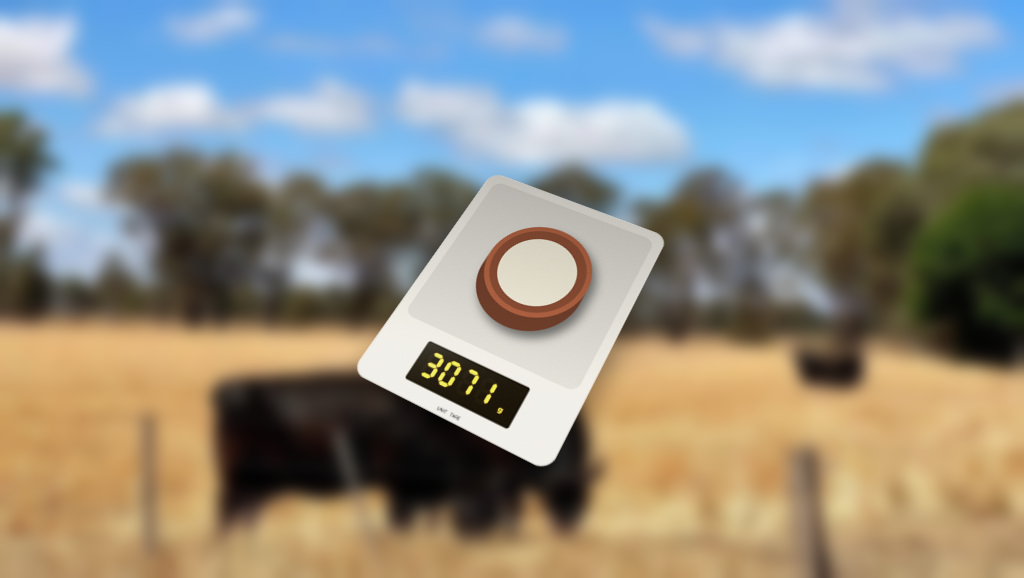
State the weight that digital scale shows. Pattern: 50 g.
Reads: 3071 g
